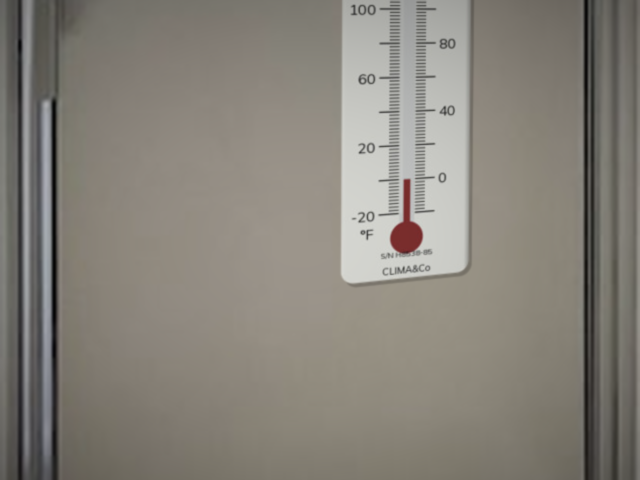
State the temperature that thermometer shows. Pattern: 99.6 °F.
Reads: 0 °F
